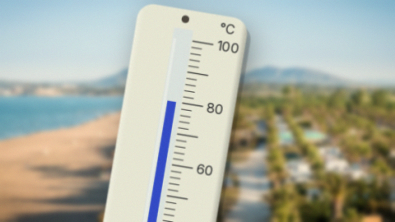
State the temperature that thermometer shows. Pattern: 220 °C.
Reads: 80 °C
